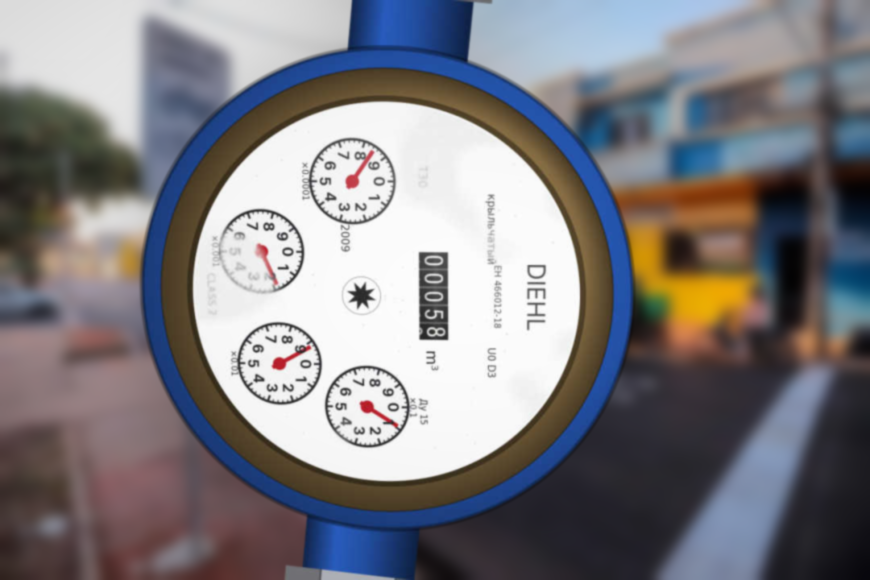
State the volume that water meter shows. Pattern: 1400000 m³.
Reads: 58.0918 m³
